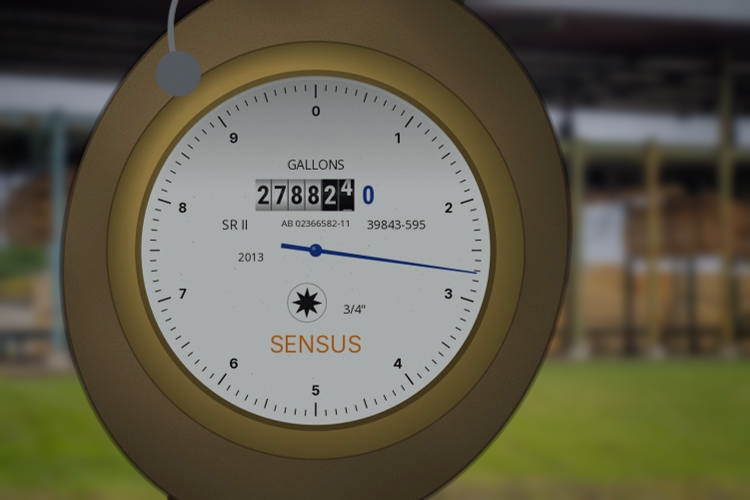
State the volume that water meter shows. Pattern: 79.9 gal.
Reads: 2788242.7 gal
